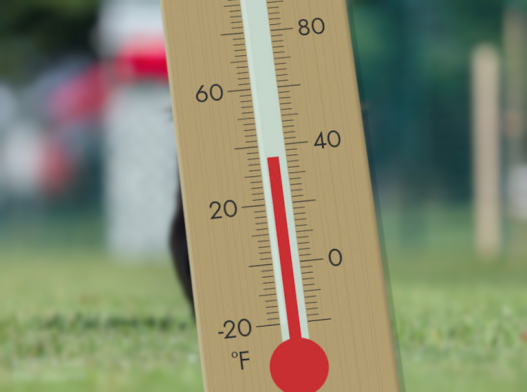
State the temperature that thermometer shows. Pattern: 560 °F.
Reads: 36 °F
